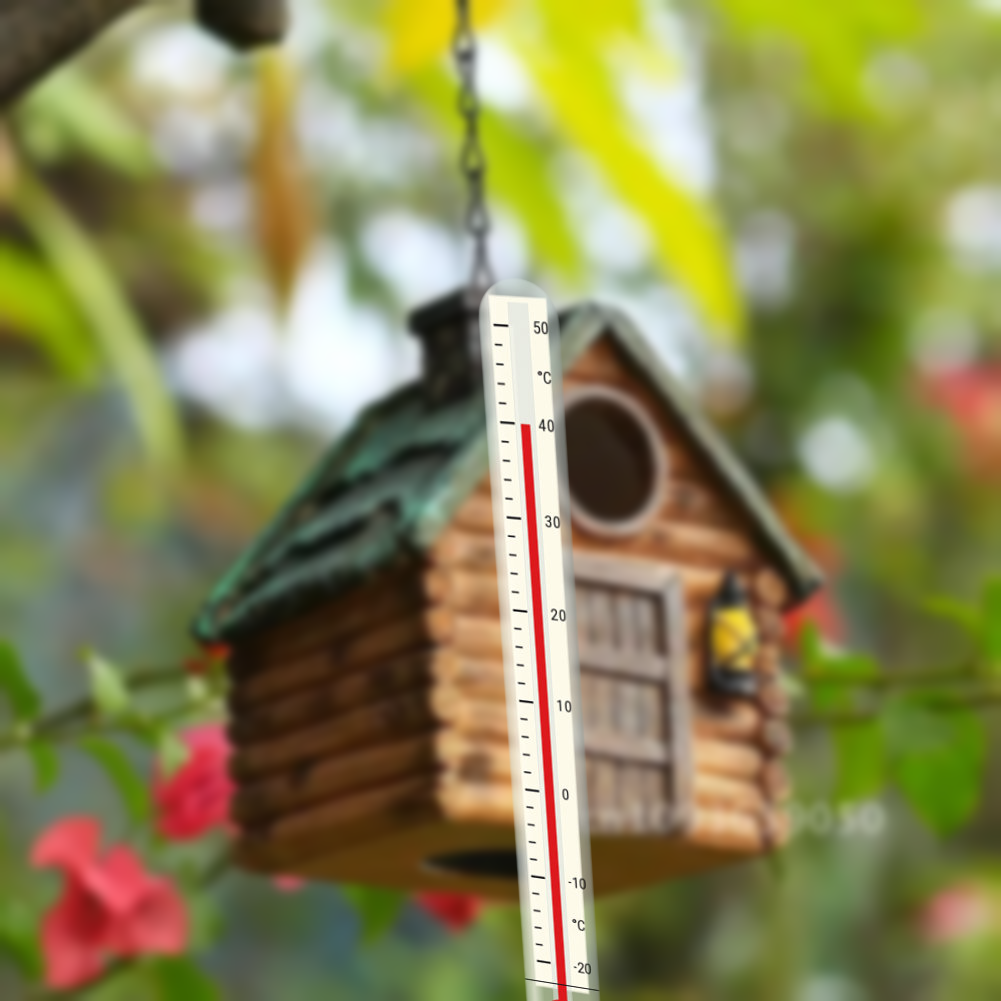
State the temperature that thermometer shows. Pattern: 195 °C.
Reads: 40 °C
